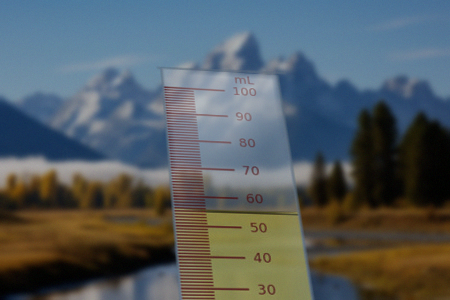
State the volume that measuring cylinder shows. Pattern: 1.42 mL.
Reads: 55 mL
